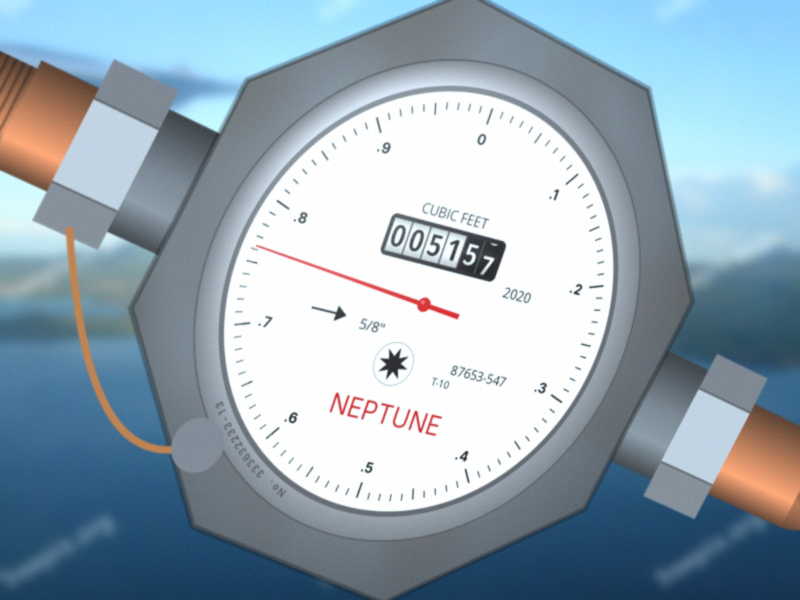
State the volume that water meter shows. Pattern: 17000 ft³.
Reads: 5156.76 ft³
